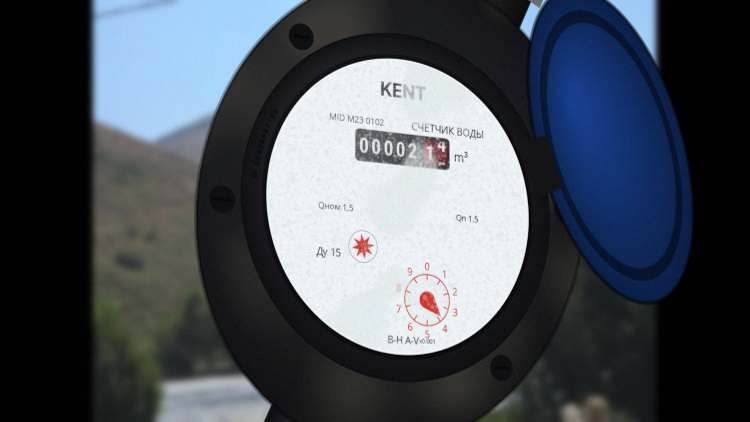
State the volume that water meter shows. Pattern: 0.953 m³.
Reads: 2.143 m³
